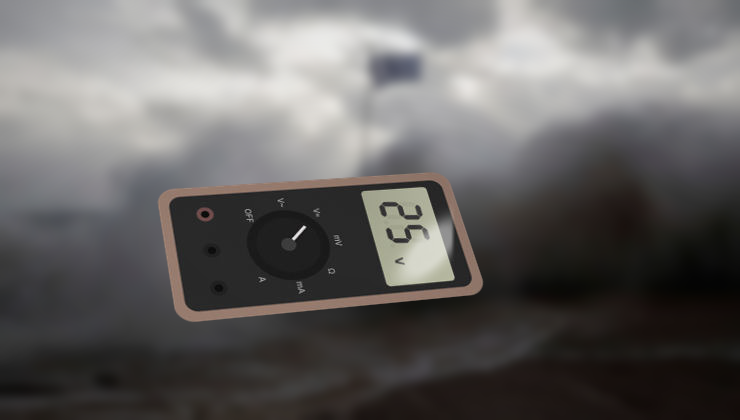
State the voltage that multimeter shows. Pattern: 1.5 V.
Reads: 25 V
